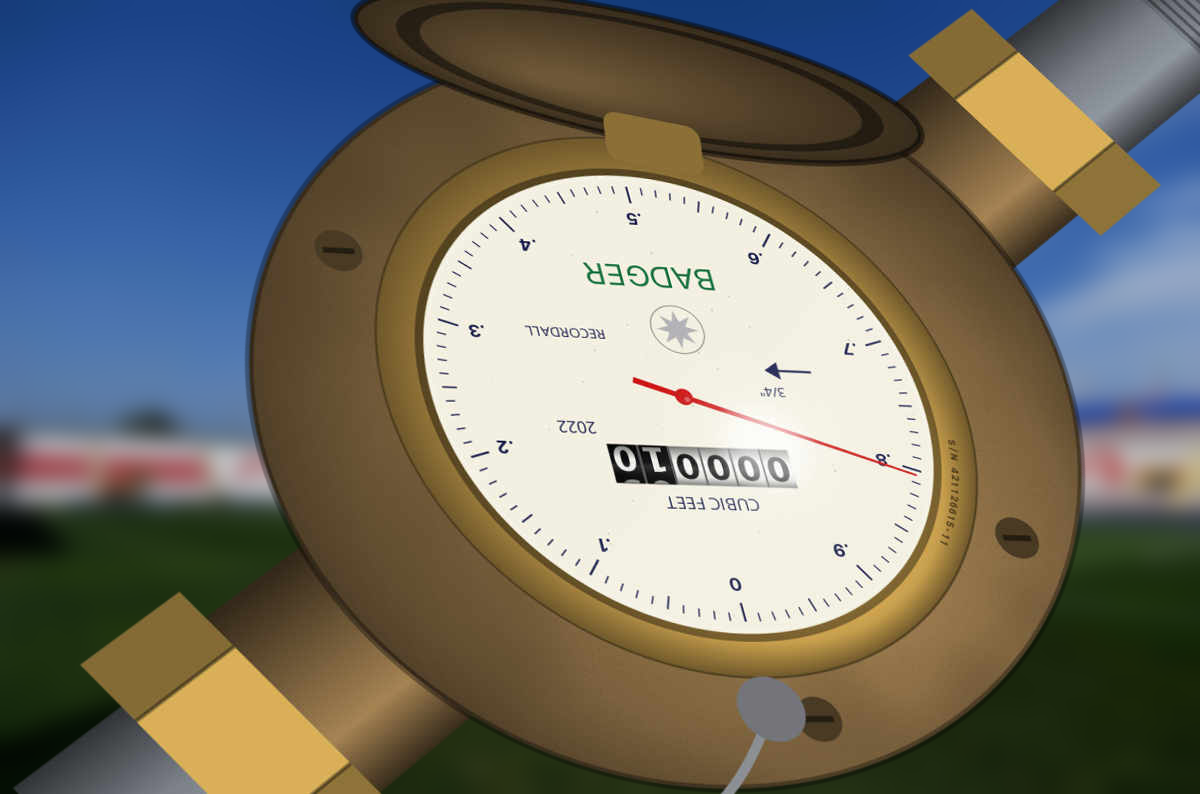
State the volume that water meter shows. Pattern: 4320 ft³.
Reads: 9.80 ft³
